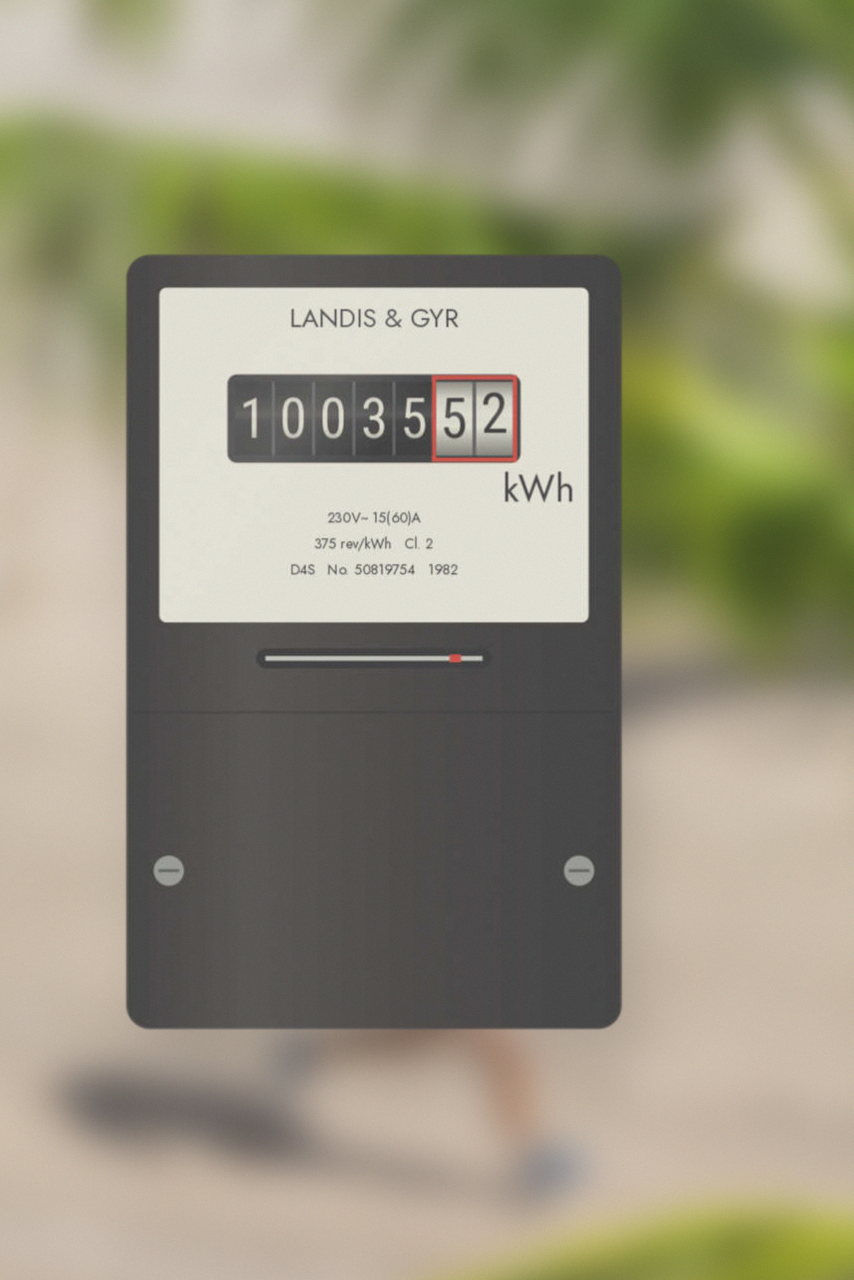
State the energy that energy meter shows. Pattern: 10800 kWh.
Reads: 10035.52 kWh
